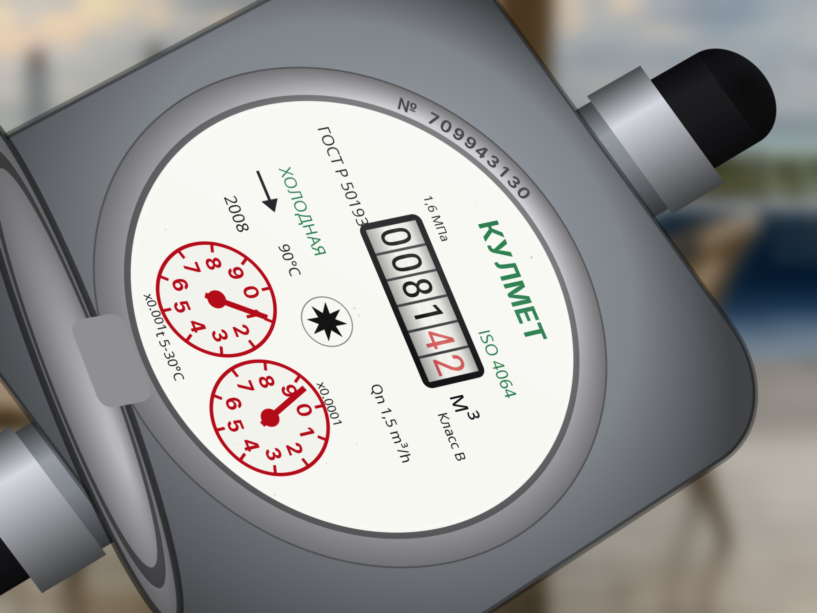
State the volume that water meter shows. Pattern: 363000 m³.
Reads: 81.4209 m³
